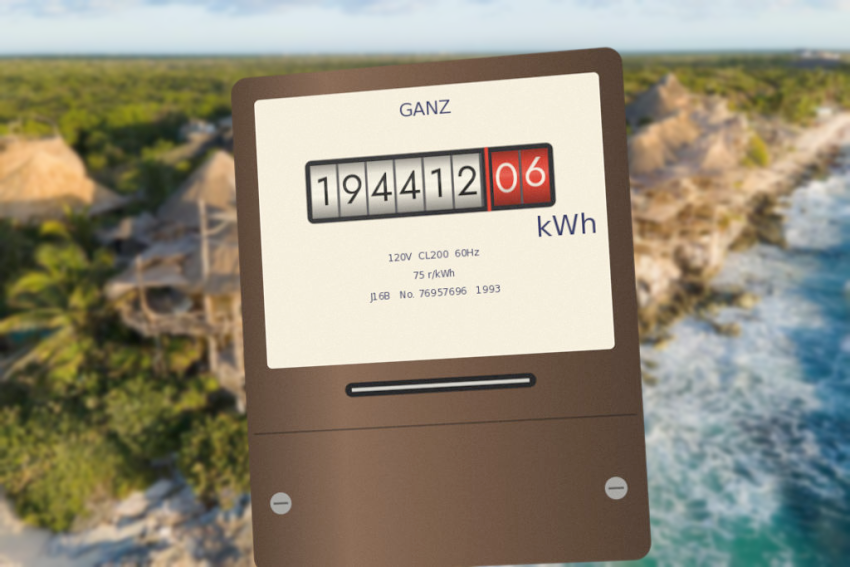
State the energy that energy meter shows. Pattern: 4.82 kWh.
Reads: 194412.06 kWh
